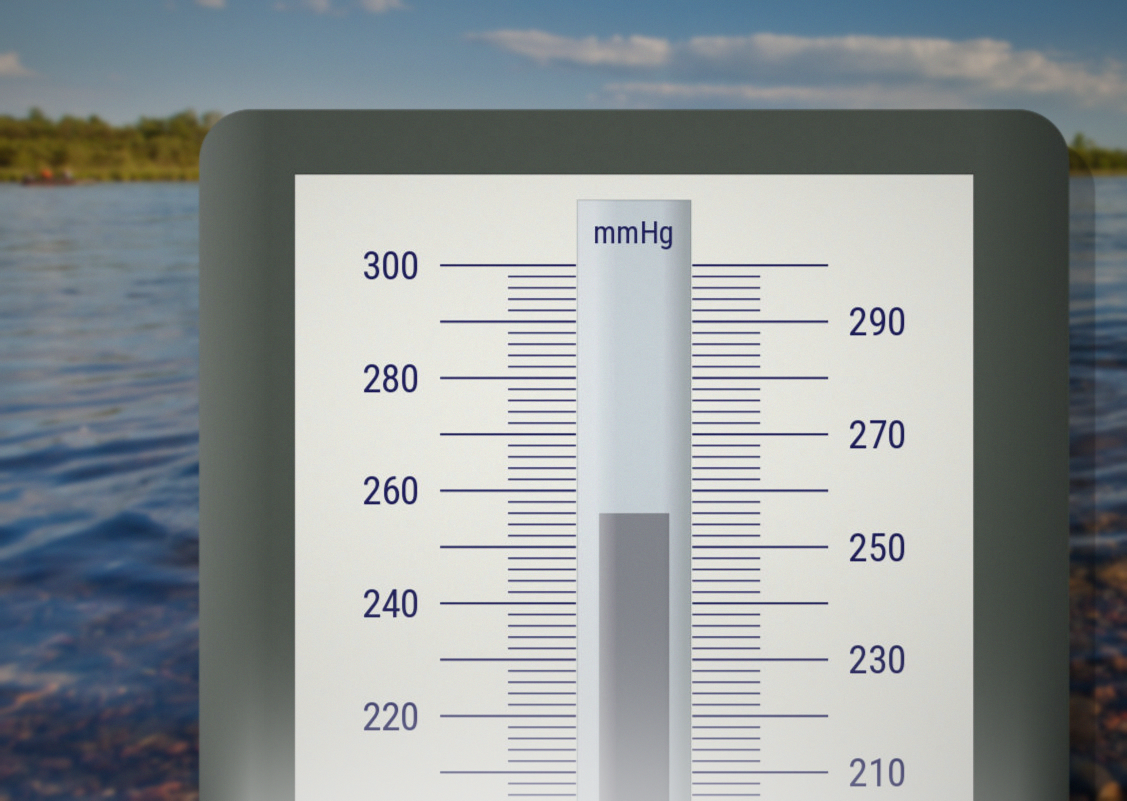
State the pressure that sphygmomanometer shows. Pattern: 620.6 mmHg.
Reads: 256 mmHg
